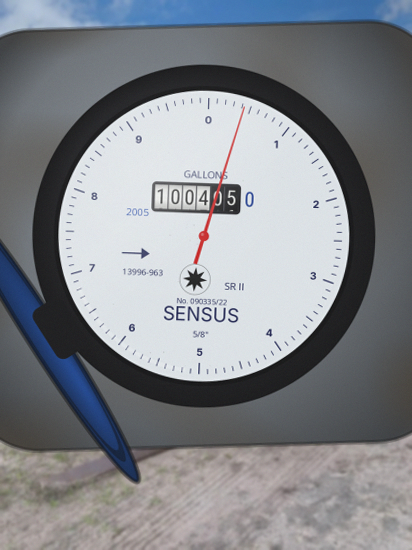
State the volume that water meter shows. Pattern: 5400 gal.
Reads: 1004050.4 gal
